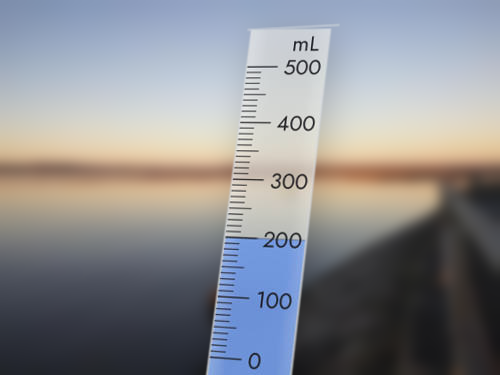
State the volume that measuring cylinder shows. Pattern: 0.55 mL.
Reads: 200 mL
